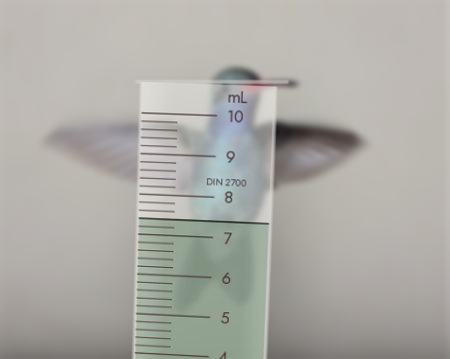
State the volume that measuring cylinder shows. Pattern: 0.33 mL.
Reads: 7.4 mL
